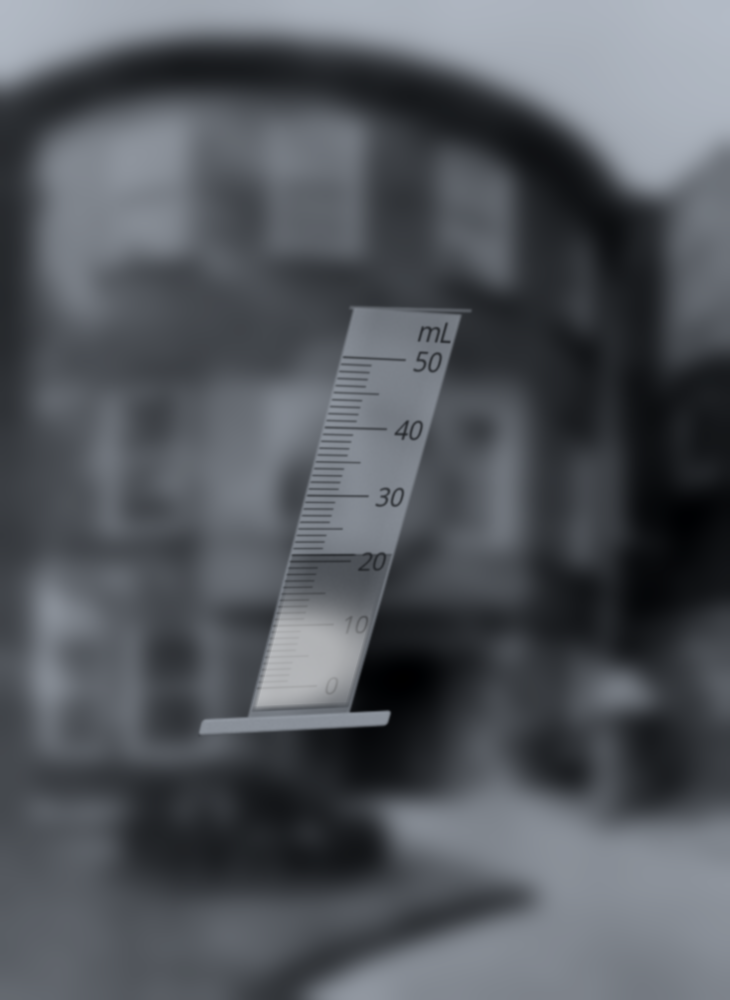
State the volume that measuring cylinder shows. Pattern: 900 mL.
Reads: 21 mL
